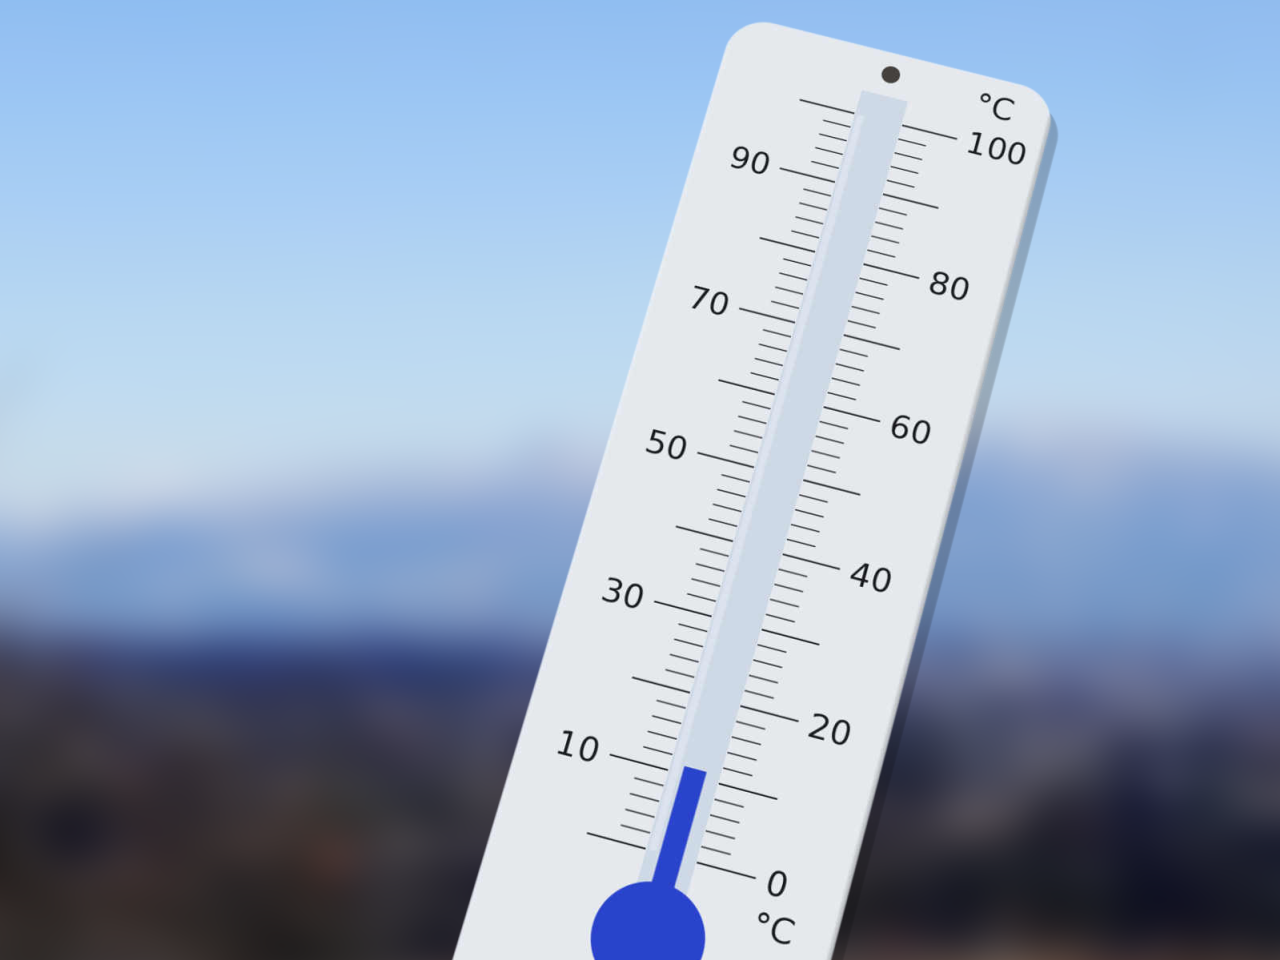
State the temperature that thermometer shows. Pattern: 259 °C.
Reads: 11 °C
